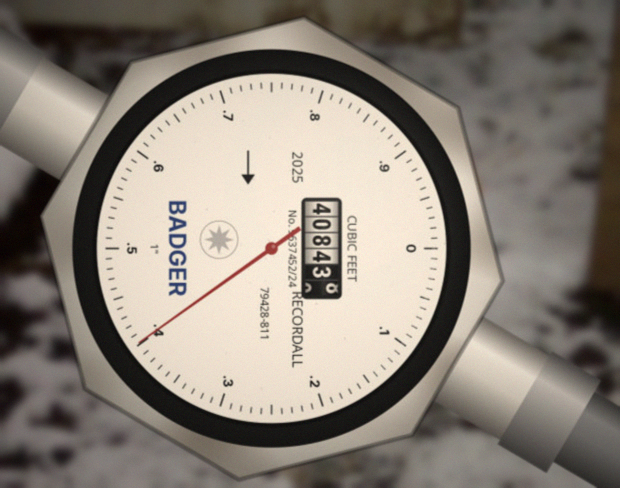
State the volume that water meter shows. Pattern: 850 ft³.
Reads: 408438.40 ft³
